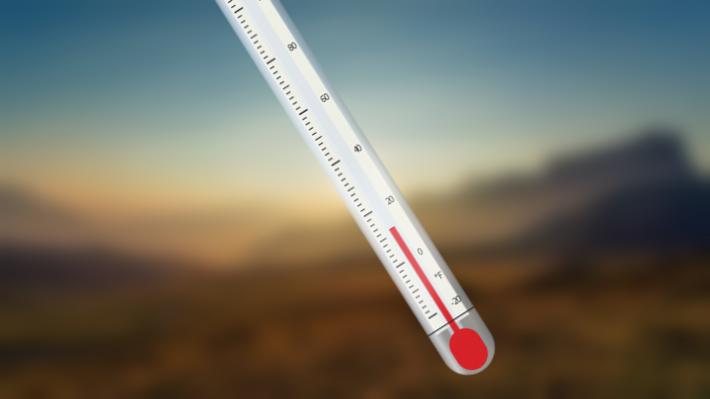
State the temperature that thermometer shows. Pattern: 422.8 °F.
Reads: 12 °F
